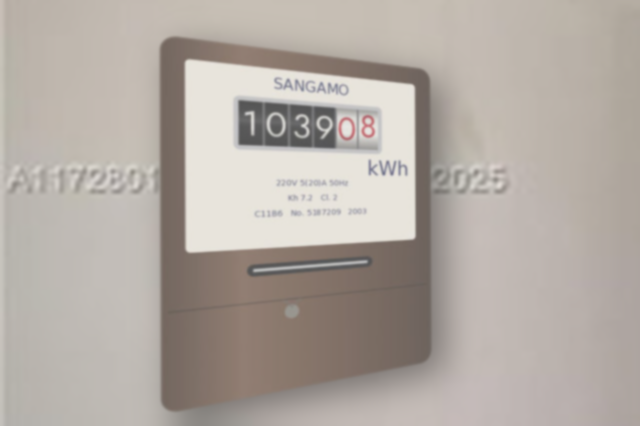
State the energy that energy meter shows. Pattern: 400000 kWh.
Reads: 1039.08 kWh
